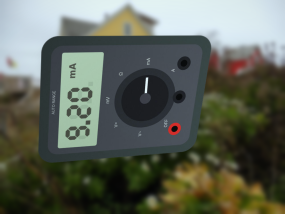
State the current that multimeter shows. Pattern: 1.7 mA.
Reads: 9.20 mA
